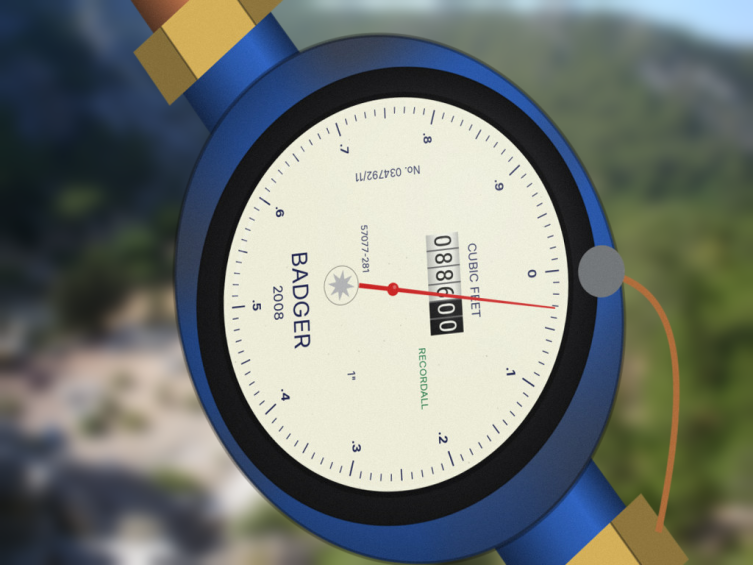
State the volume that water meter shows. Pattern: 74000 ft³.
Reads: 88600.03 ft³
